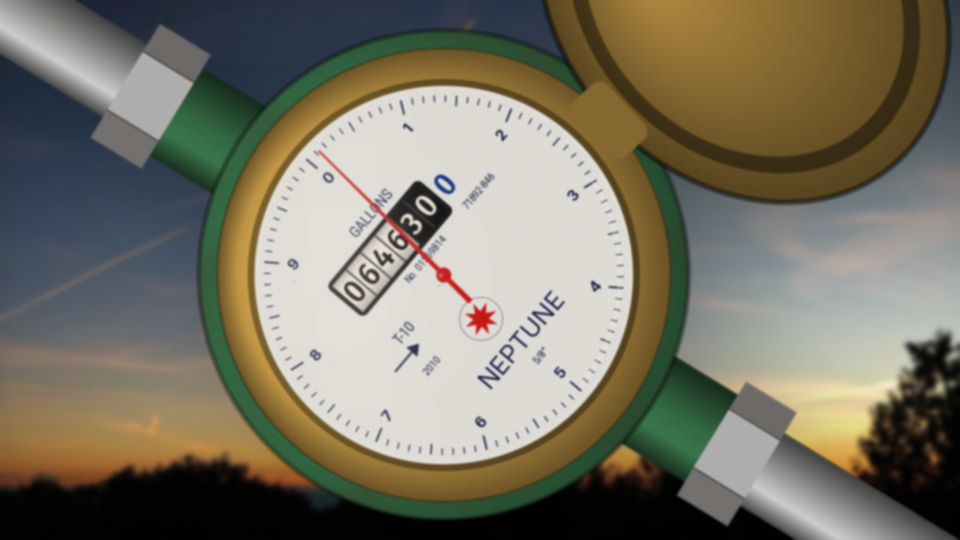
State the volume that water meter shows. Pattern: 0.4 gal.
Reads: 646300.1 gal
